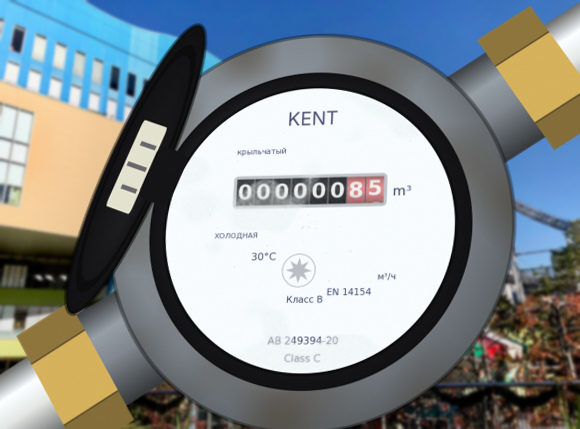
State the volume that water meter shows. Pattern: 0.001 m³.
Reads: 0.85 m³
